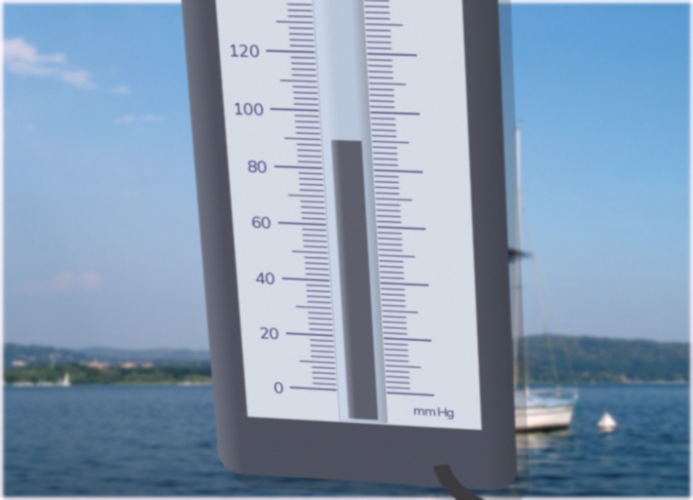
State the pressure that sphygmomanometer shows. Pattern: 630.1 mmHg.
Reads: 90 mmHg
